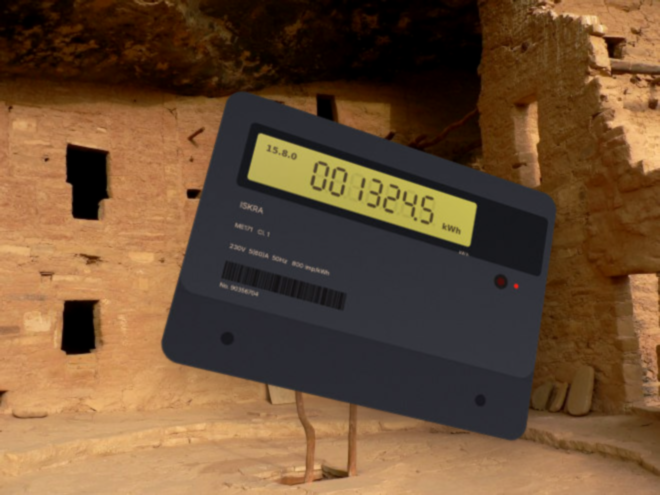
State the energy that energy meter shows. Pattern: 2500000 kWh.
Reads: 1324.5 kWh
